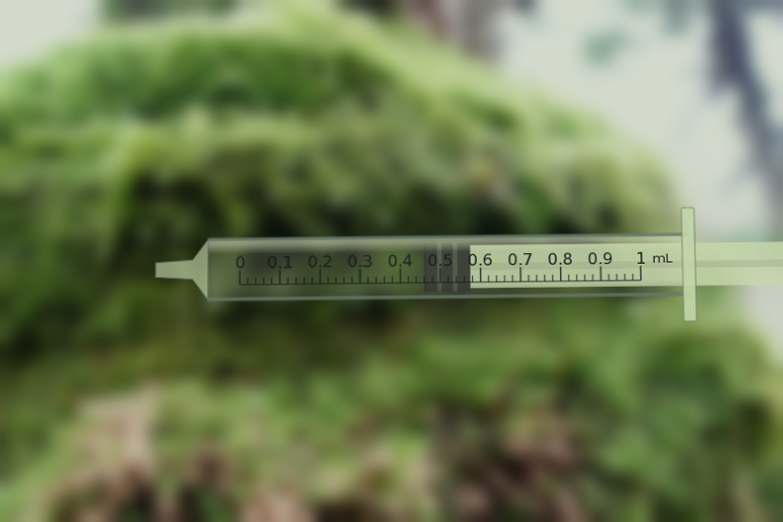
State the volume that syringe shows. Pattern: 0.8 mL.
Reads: 0.46 mL
